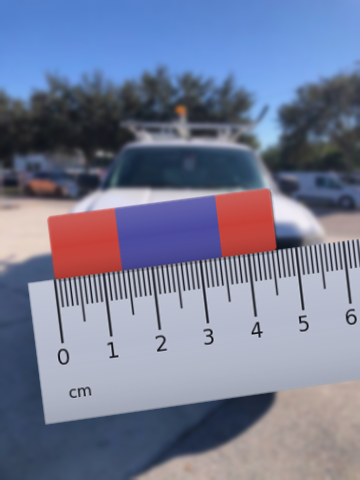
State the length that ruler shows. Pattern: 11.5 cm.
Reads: 4.6 cm
